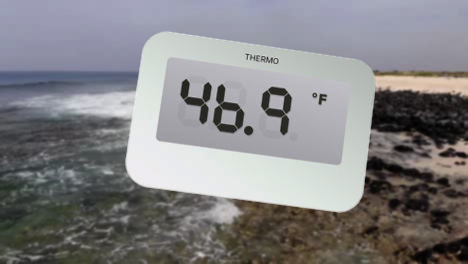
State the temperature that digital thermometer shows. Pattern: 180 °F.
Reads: 46.9 °F
